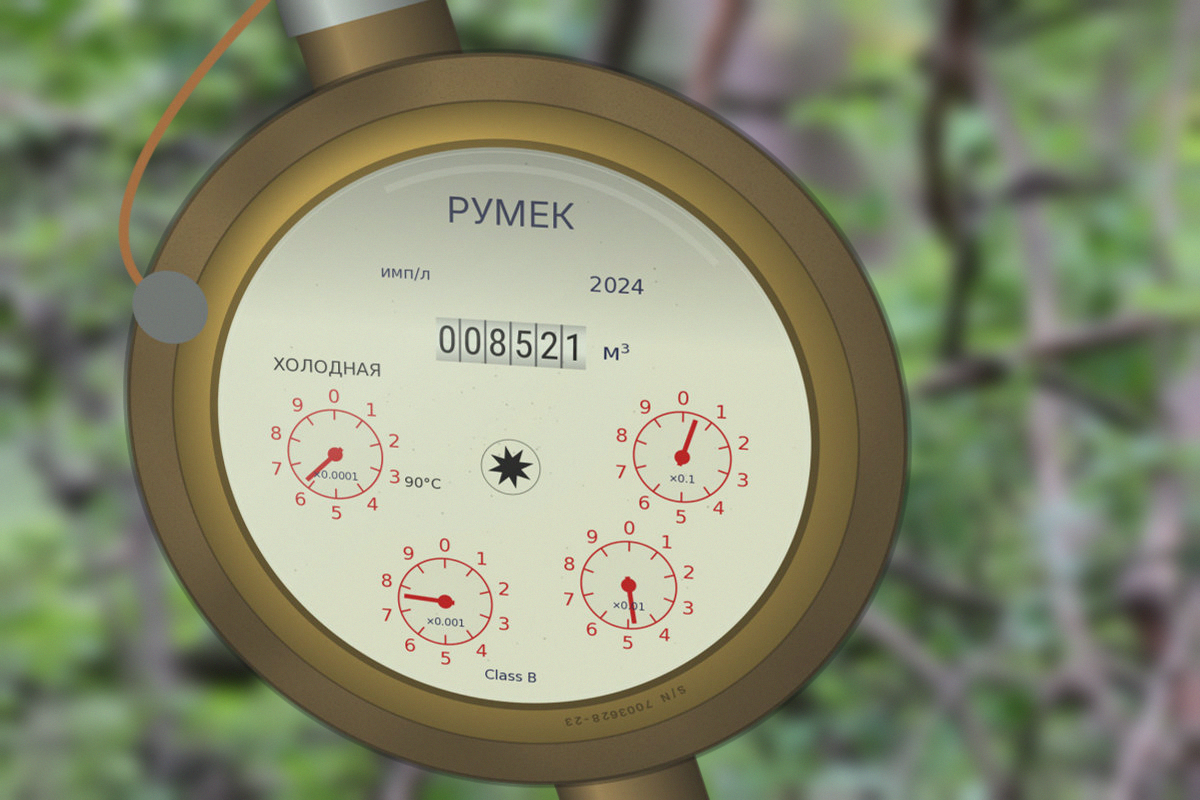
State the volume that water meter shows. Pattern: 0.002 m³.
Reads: 8521.0476 m³
